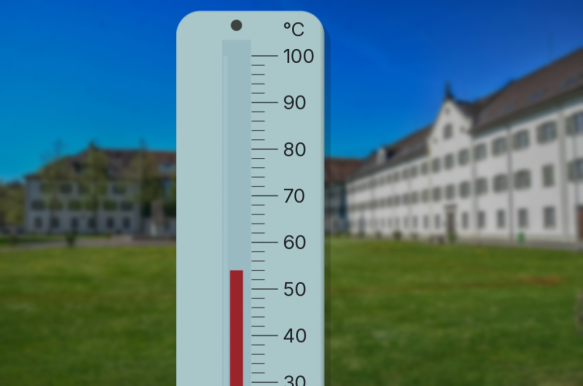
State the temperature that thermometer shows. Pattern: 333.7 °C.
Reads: 54 °C
